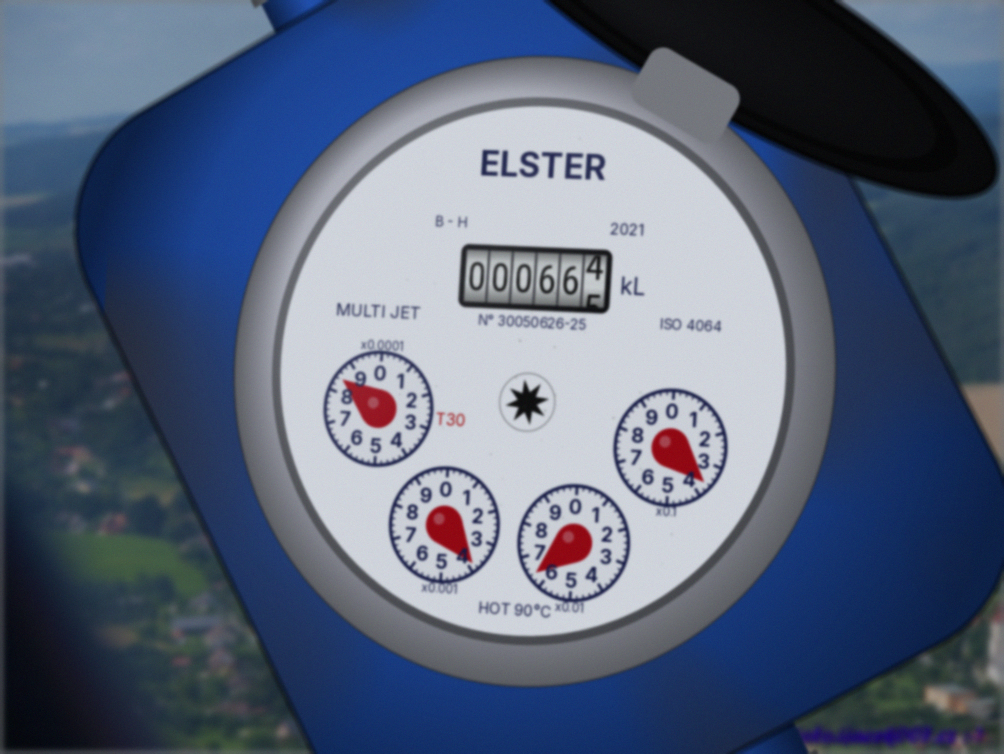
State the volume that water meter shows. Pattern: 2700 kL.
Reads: 664.3638 kL
